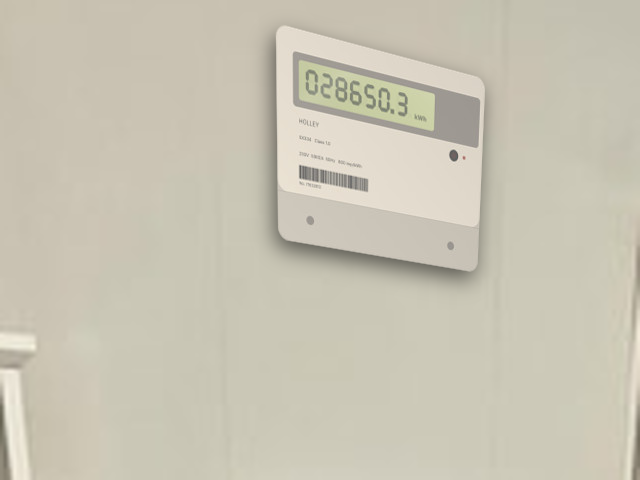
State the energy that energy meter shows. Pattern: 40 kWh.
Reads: 28650.3 kWh
